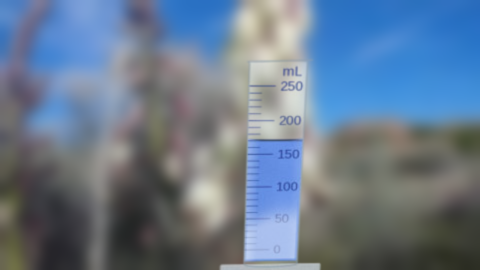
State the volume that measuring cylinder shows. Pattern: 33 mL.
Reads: 170 mL
